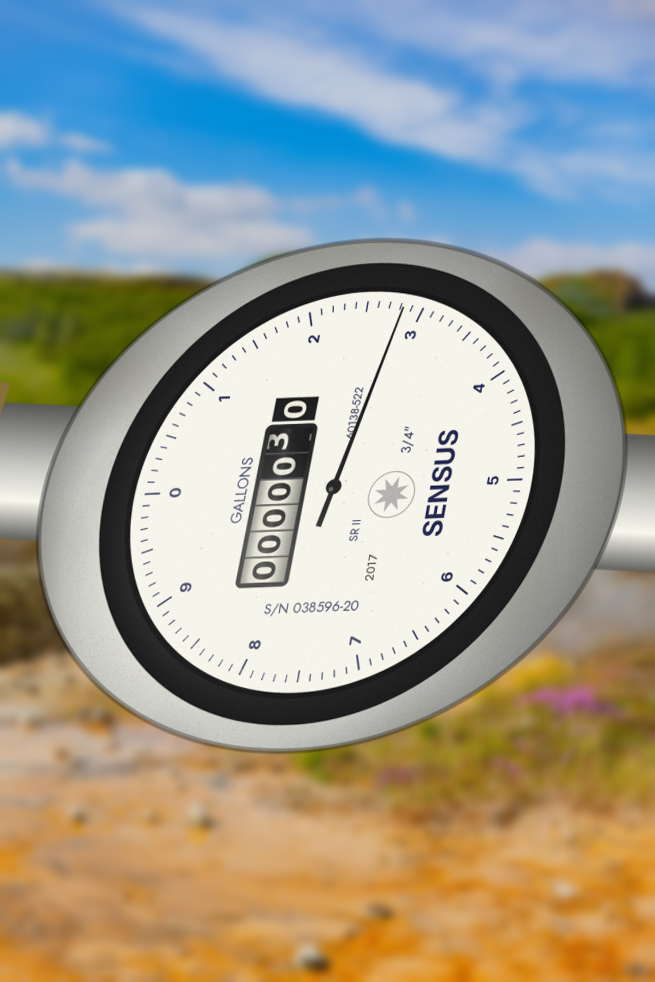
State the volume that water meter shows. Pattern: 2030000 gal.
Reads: 32.8 gal
